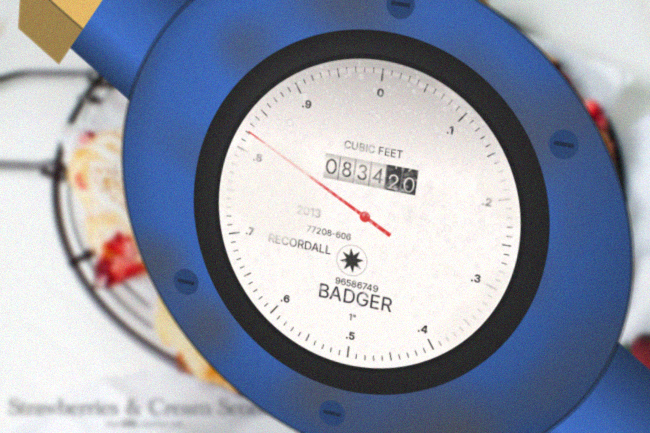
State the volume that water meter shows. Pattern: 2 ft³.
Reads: 83419.82 ft³
